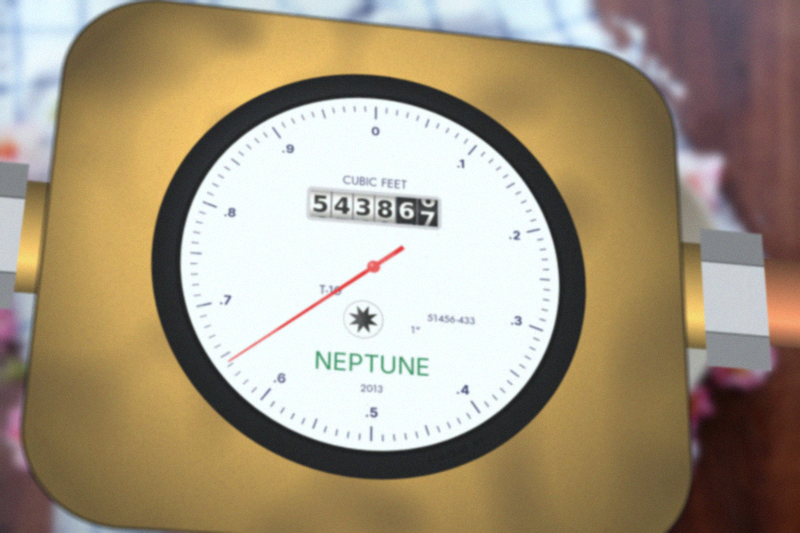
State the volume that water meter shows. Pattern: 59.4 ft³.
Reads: 543866.64 ft³
